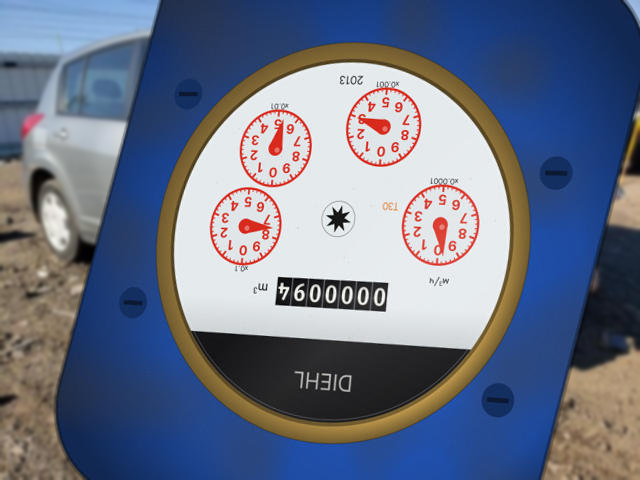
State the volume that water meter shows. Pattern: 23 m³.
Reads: 94.7529 m³
